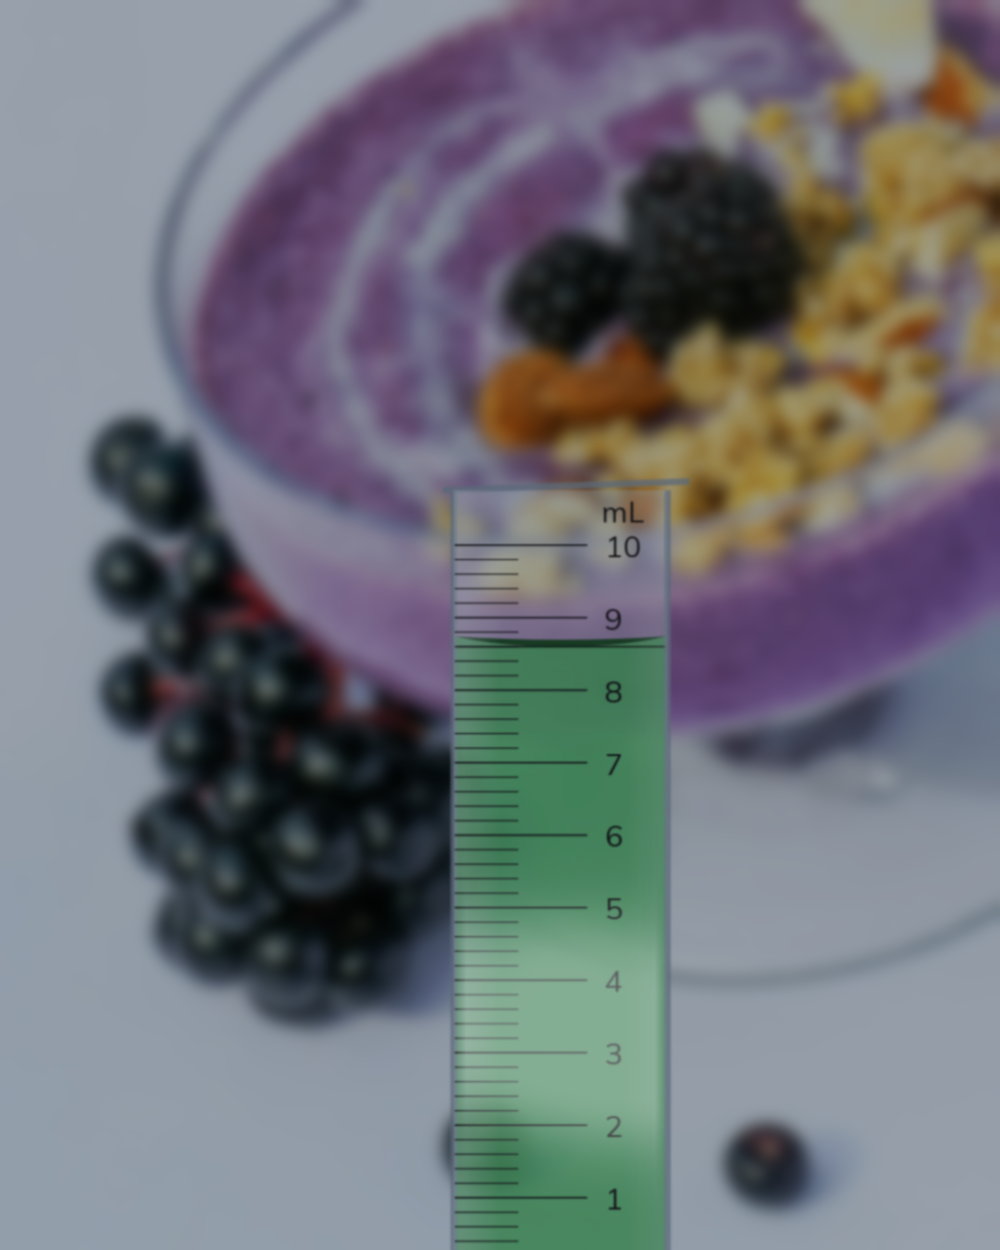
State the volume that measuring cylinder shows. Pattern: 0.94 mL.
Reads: 8.6 mL
